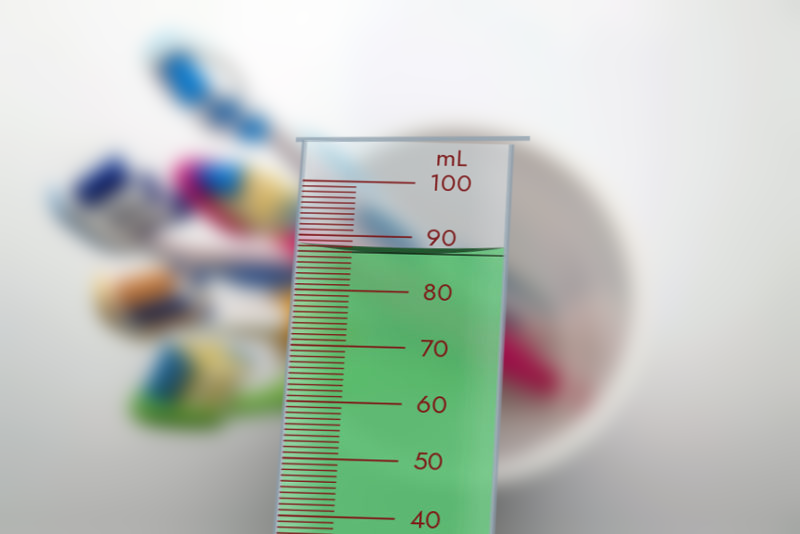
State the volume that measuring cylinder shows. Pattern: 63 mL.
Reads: 87 mL
